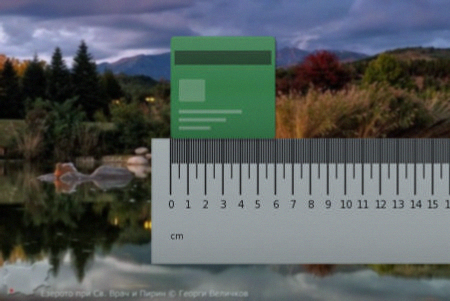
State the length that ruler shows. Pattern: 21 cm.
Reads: 6 cm
